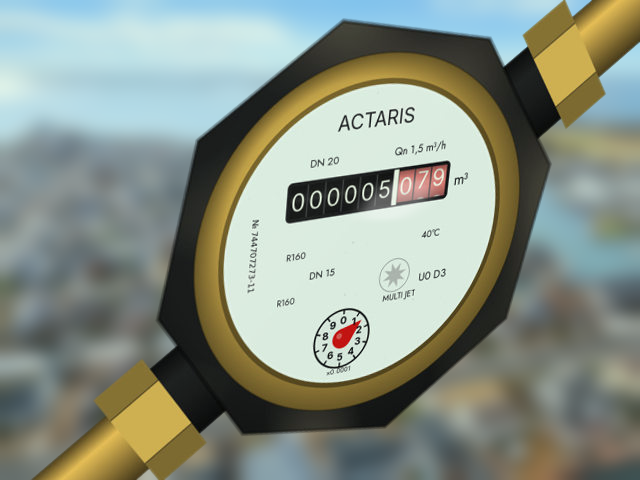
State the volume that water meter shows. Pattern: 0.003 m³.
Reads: 5.0791 m³
